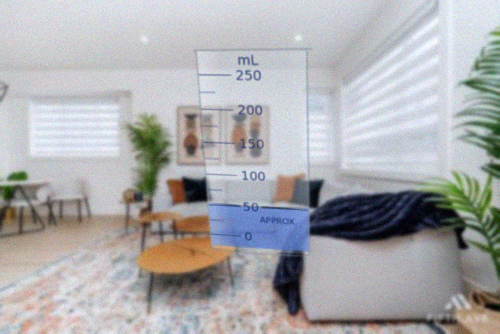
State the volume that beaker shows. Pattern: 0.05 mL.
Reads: 50 mL
